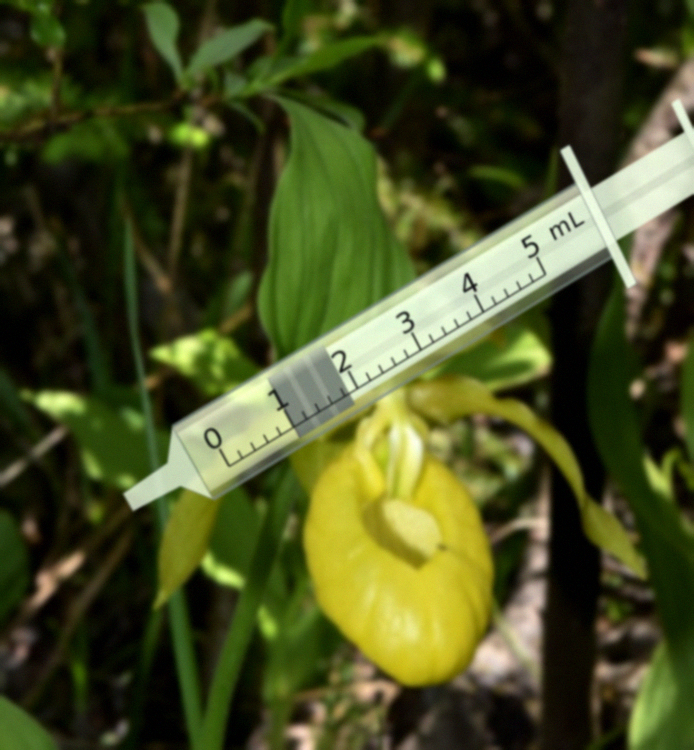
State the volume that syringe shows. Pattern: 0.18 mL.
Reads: 1 mL
